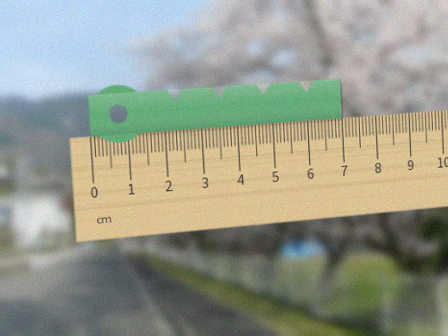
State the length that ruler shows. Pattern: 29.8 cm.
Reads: 7 cm
